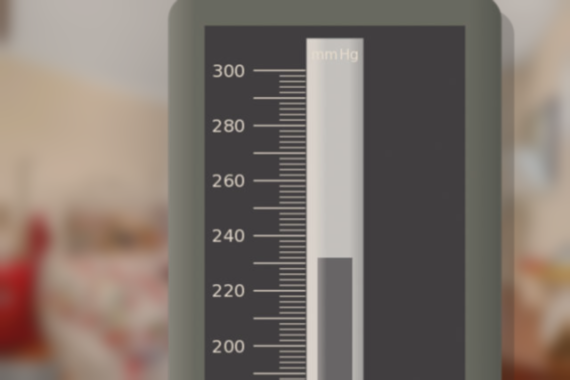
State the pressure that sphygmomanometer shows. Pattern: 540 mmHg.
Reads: 232 mmHg
